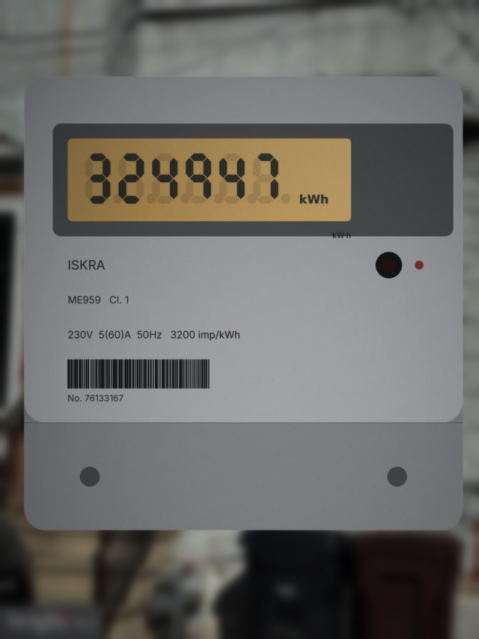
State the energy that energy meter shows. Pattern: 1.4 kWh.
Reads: 324947 kWh
